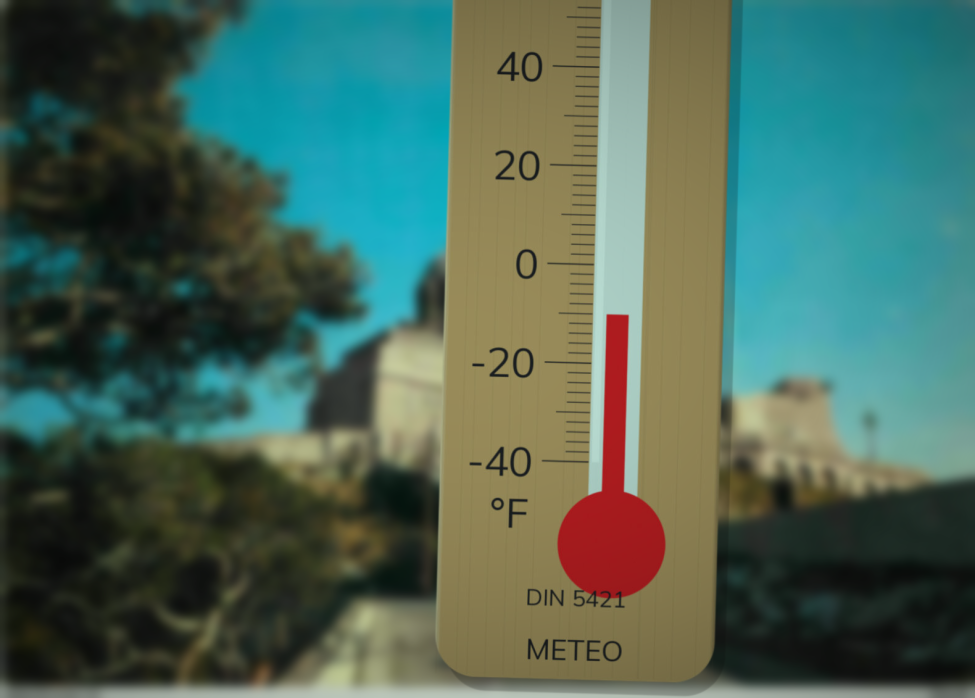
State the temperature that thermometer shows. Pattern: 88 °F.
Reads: -10 °F
